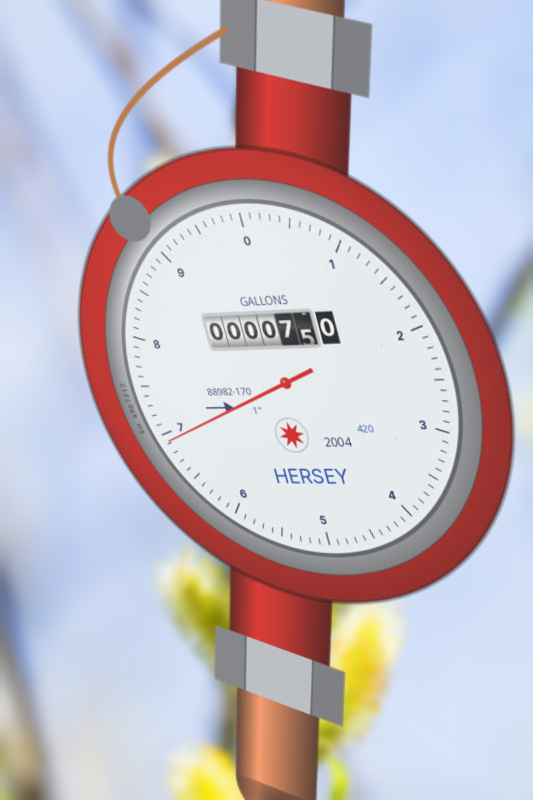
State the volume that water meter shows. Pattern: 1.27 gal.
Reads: 746.9 gal
